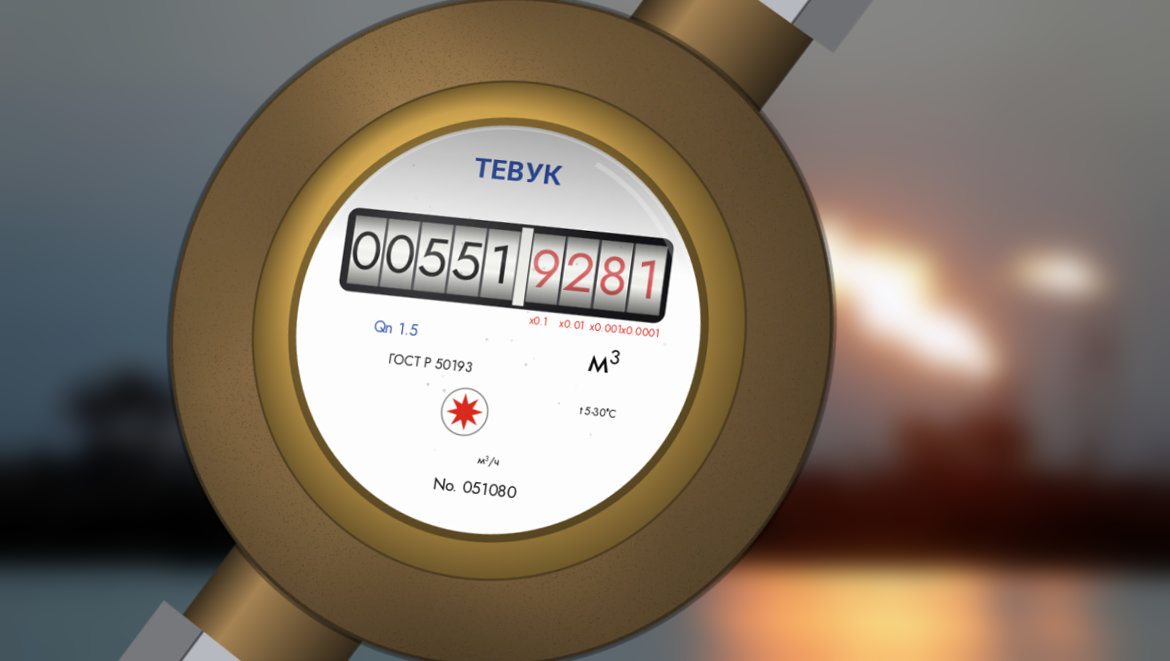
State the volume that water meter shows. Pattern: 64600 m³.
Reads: 551.9281 m³
